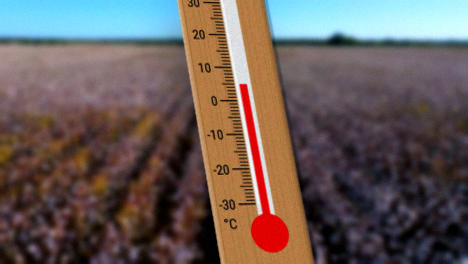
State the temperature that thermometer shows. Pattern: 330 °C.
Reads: 5 °C
